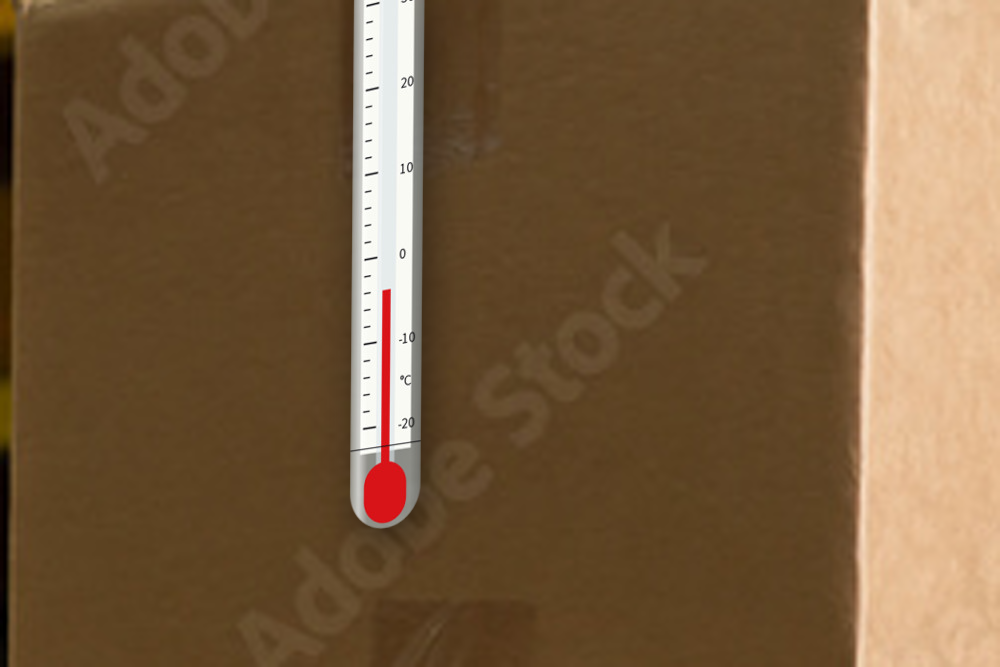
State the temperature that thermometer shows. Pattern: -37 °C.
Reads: -4 °C
